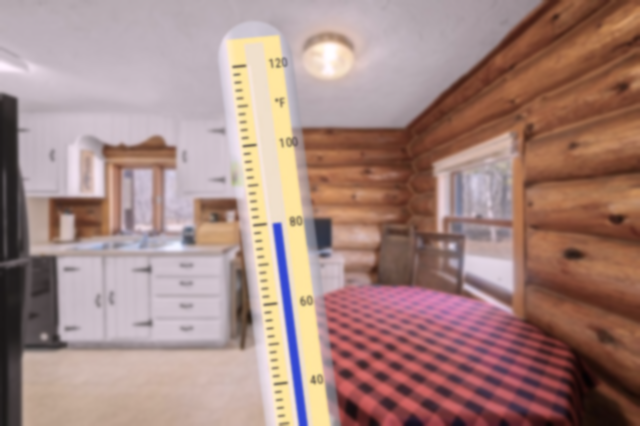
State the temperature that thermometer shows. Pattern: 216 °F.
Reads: 80 °F
